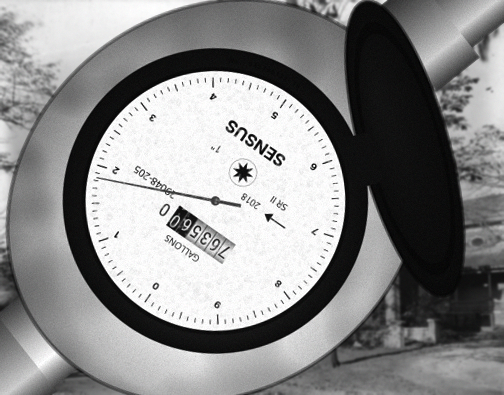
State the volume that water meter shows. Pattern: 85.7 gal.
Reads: 7635601.8 gal
